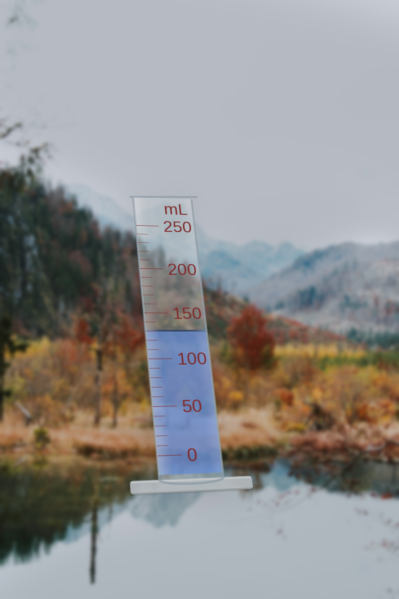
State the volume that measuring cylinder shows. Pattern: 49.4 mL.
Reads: 130 mL
